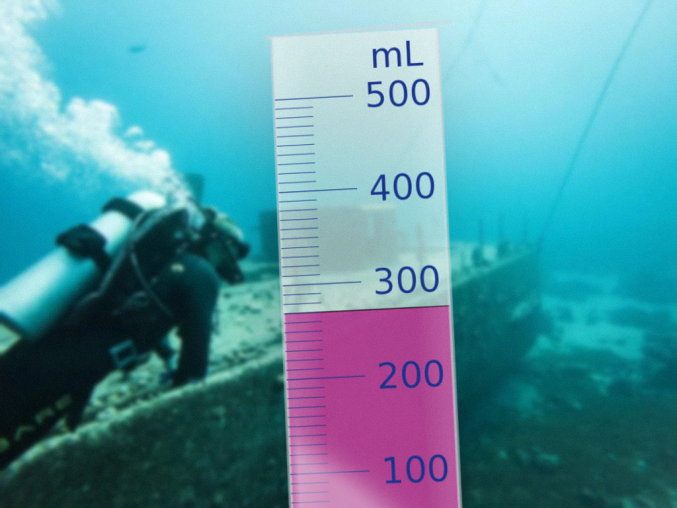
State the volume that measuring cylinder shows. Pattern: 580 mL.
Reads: 270 mL
